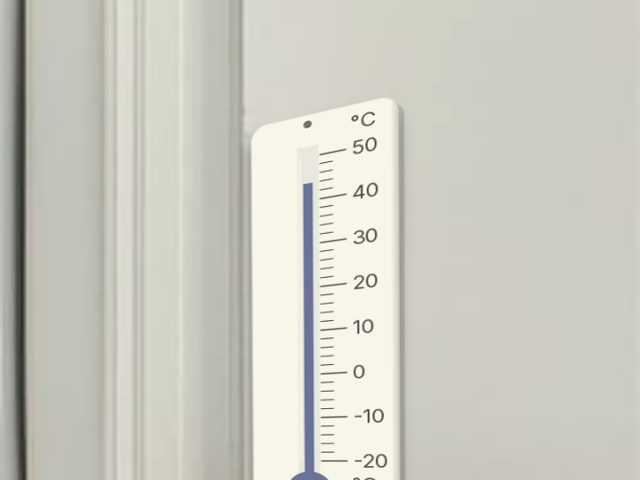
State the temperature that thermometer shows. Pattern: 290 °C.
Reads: 44 °C
